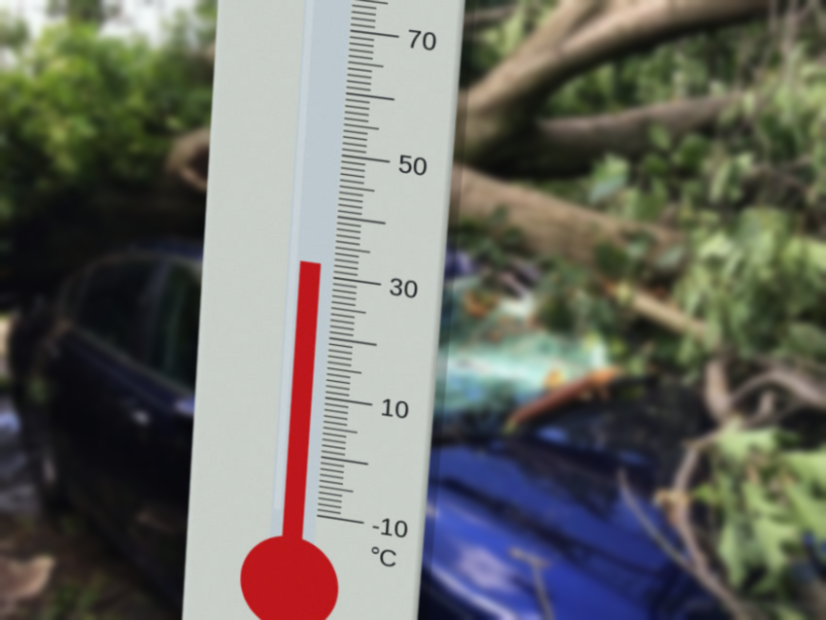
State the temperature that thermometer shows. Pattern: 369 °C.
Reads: 32 °C
